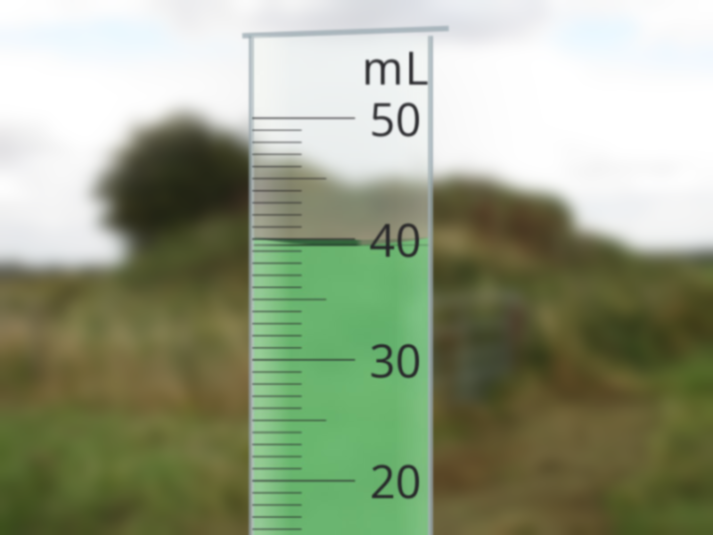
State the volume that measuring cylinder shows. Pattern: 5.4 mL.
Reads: 39.5 mL
